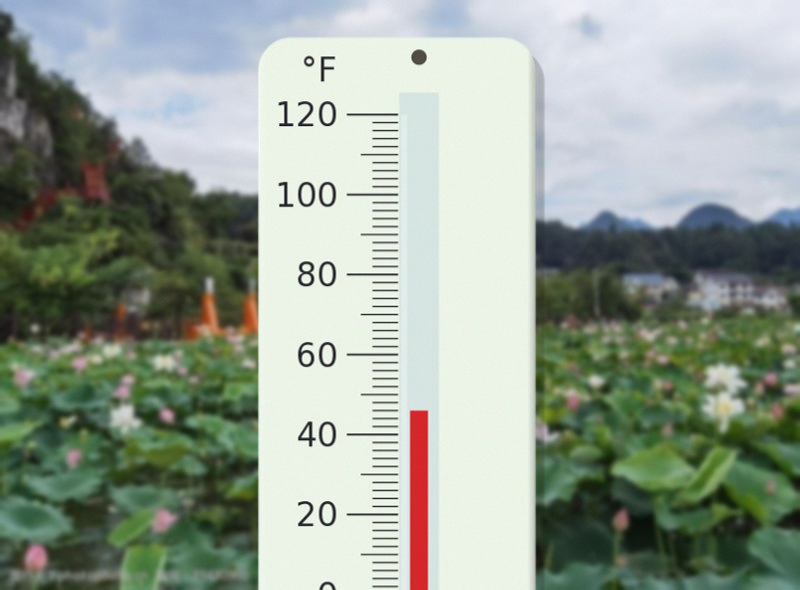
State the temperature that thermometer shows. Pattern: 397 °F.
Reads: 46 °F
